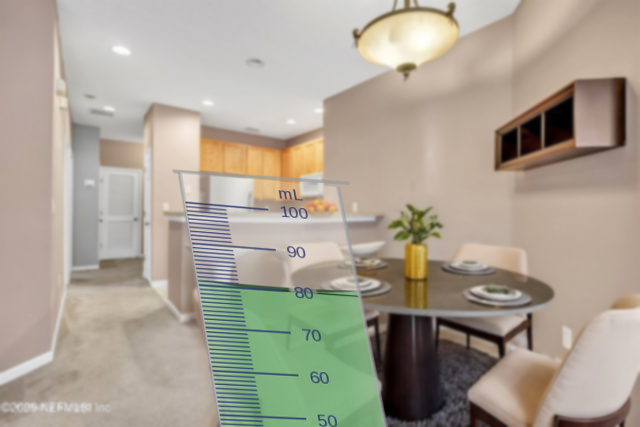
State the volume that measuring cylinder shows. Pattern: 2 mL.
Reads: 80 mL
